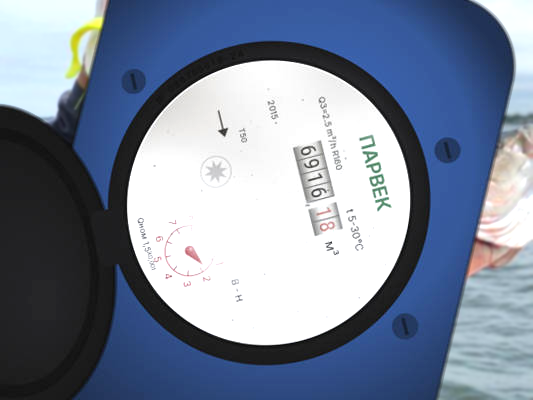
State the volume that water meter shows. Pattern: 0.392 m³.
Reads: 6916.181 m³
